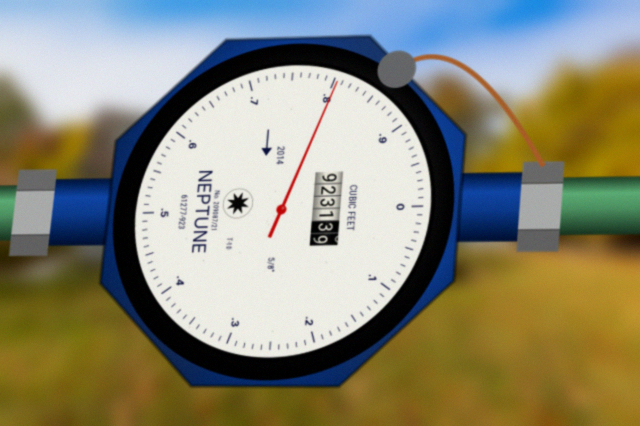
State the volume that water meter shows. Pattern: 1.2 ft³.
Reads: 923138.80 ft³
